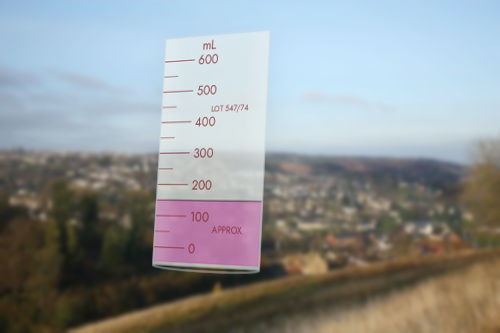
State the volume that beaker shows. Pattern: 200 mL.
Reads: 150 mL
